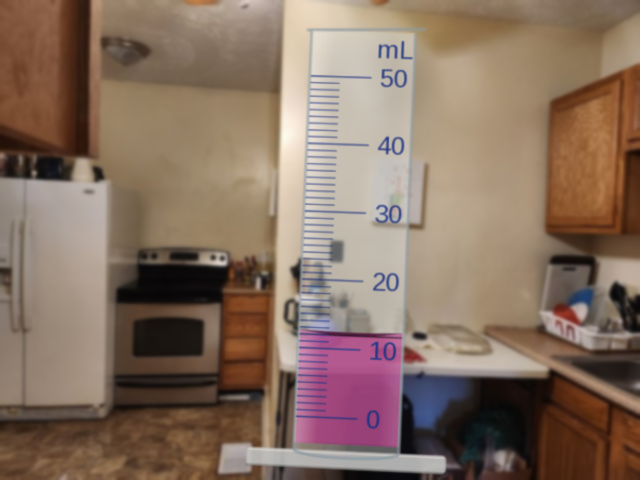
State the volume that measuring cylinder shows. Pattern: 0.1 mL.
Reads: 12 mL
